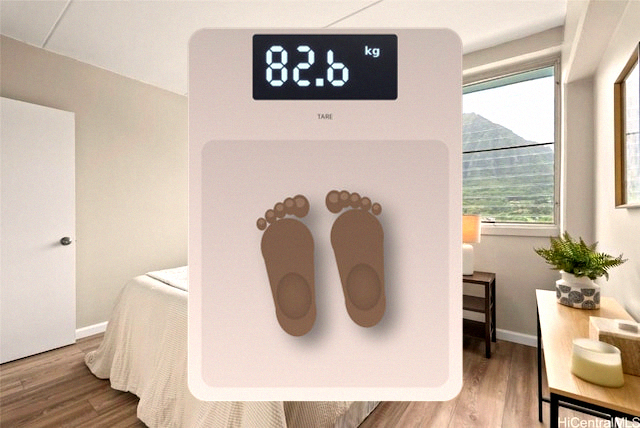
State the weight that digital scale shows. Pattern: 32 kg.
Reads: 82.6 kg
